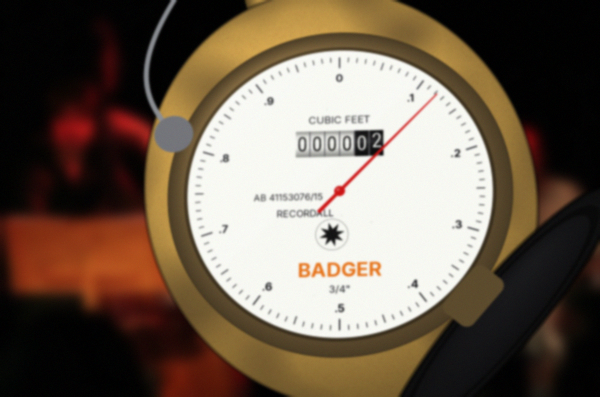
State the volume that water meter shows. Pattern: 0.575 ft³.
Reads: 2.12 ft³
